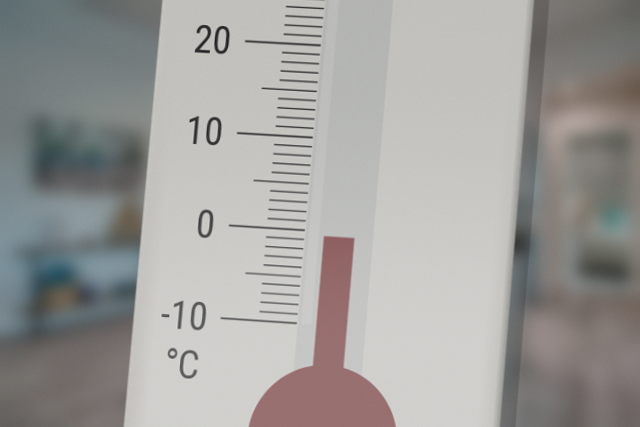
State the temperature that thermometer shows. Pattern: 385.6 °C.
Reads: -0.5 °C
